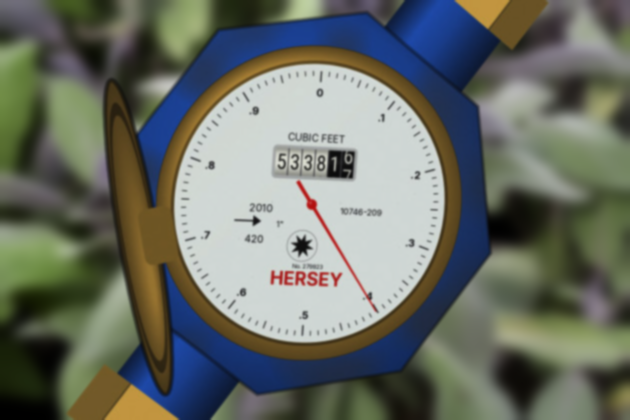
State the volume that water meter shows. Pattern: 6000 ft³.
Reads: 533816.40 ft³
